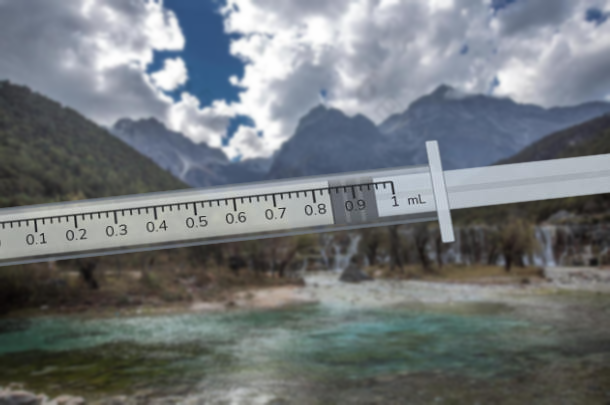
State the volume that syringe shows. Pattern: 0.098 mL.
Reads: 0.84 mL
